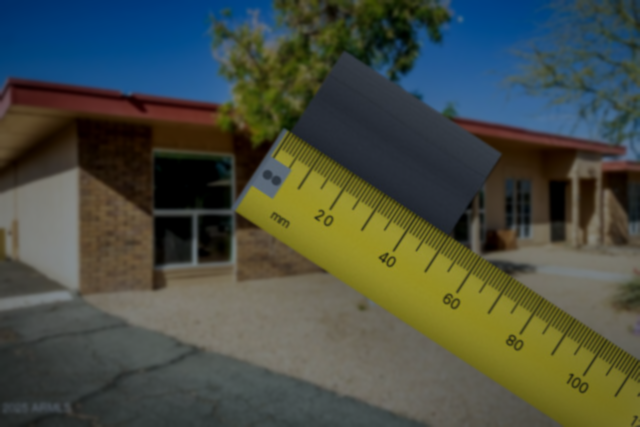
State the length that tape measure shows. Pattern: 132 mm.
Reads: 50 mm
